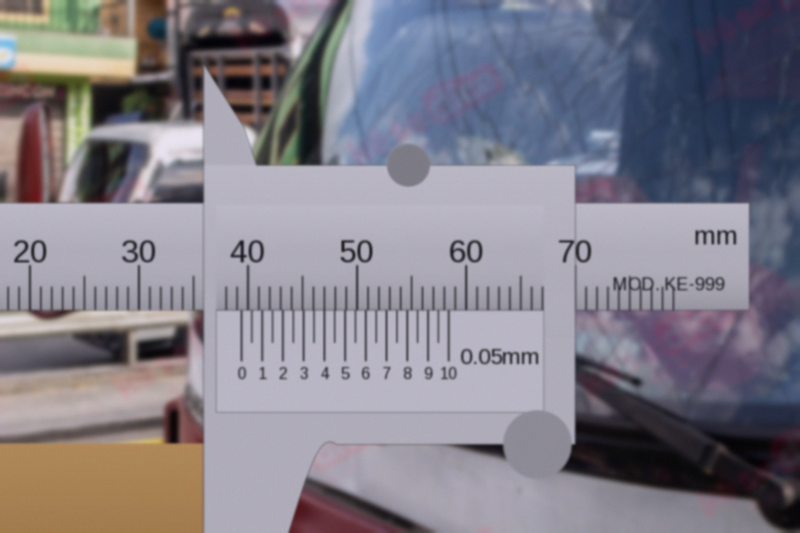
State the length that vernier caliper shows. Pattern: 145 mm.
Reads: 39.4 mm
